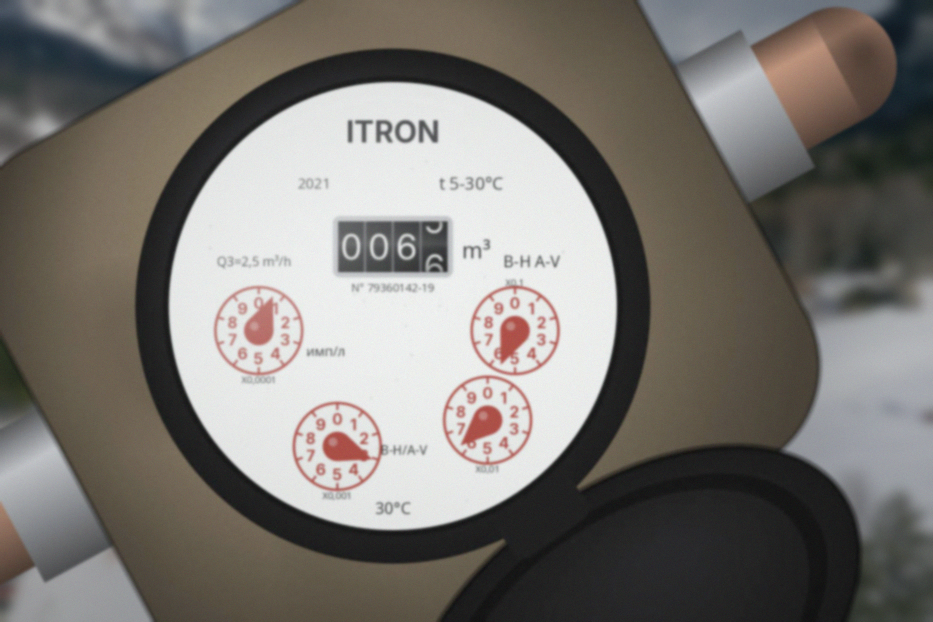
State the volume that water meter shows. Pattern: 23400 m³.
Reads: 65.5630 m³
